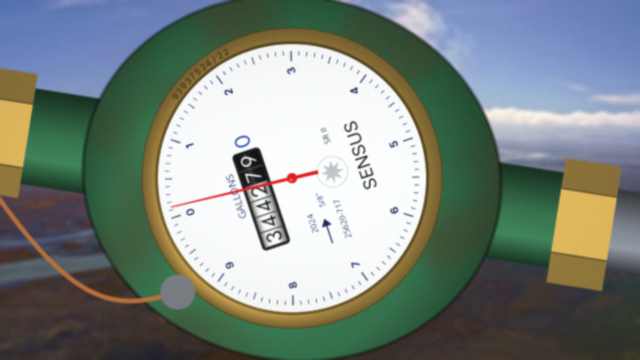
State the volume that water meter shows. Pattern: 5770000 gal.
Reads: 3442790.1 gal
